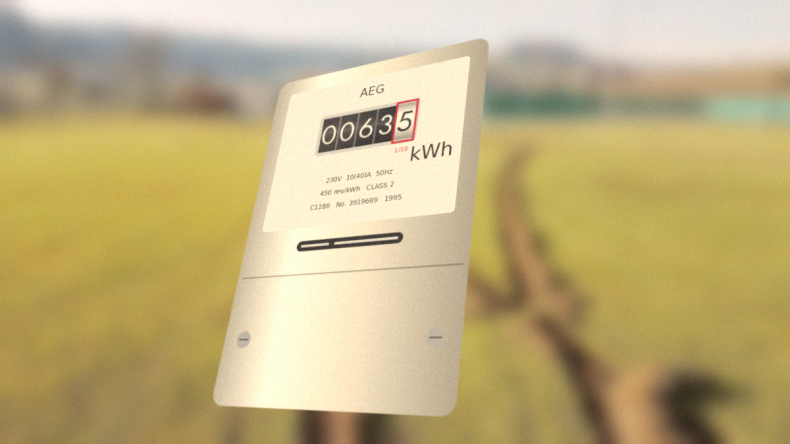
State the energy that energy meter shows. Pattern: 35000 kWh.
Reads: 63.5 kWh
